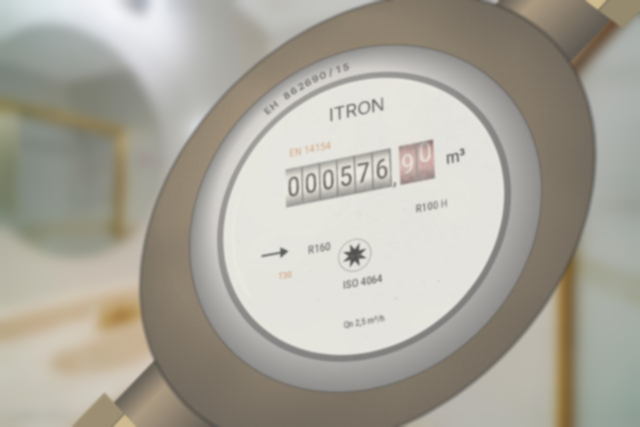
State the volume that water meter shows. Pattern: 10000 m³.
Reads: 576.90 m³
